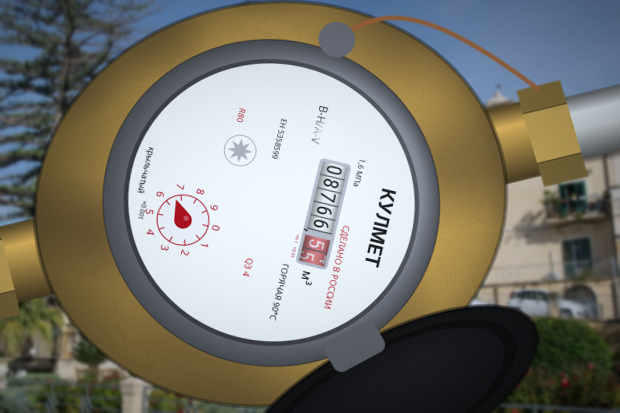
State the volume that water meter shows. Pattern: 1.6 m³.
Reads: 8766.546 m³
